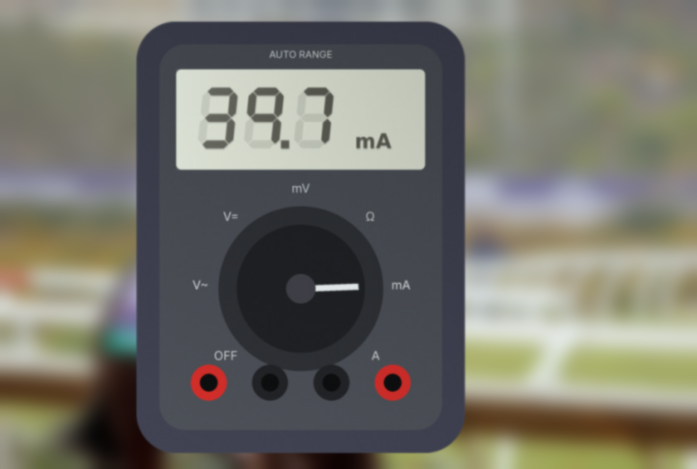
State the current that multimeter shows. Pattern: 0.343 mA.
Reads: 39.7 mA
